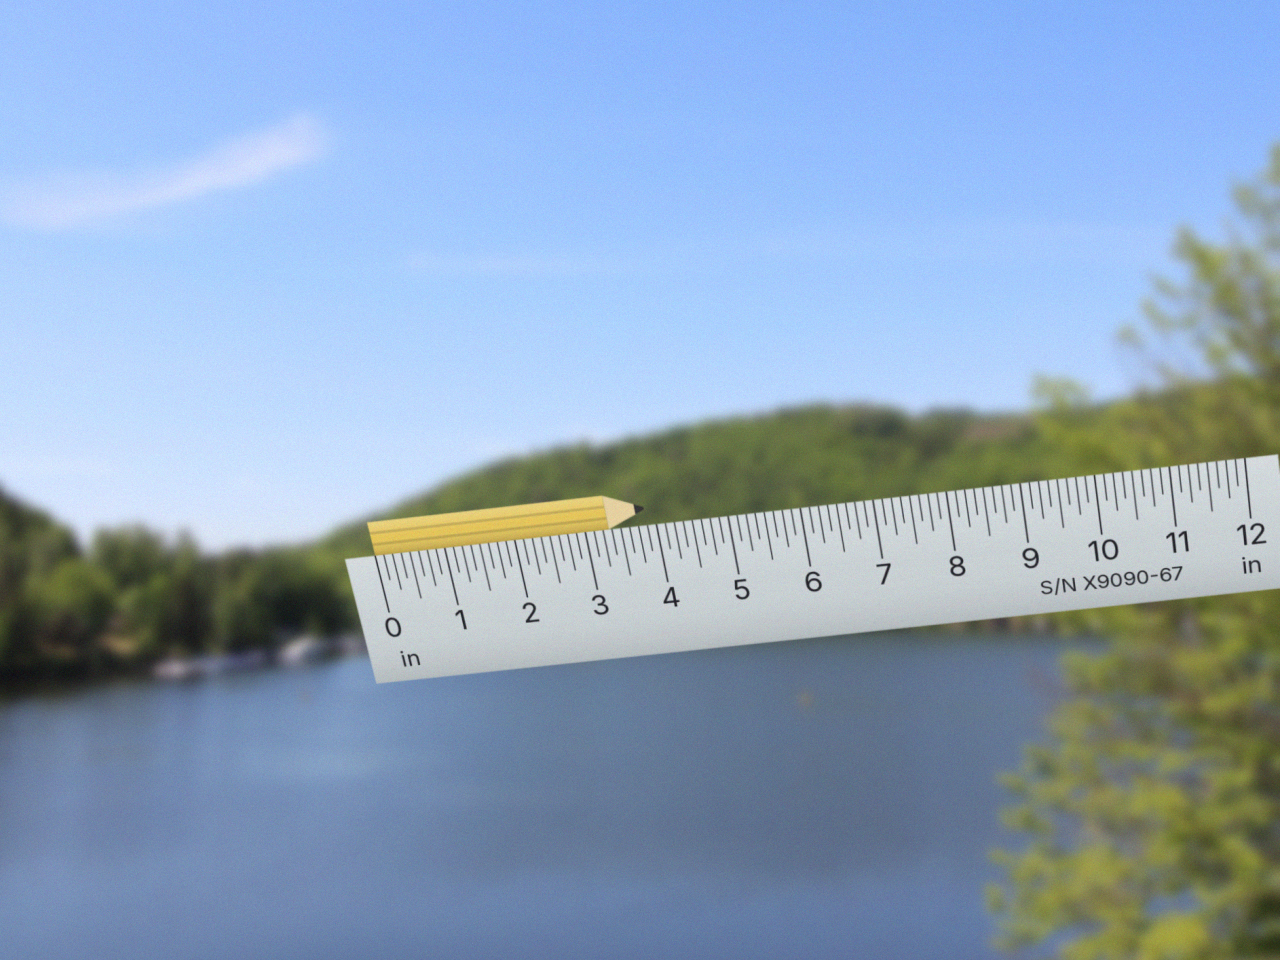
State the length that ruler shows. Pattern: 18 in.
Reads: 3.875 in
